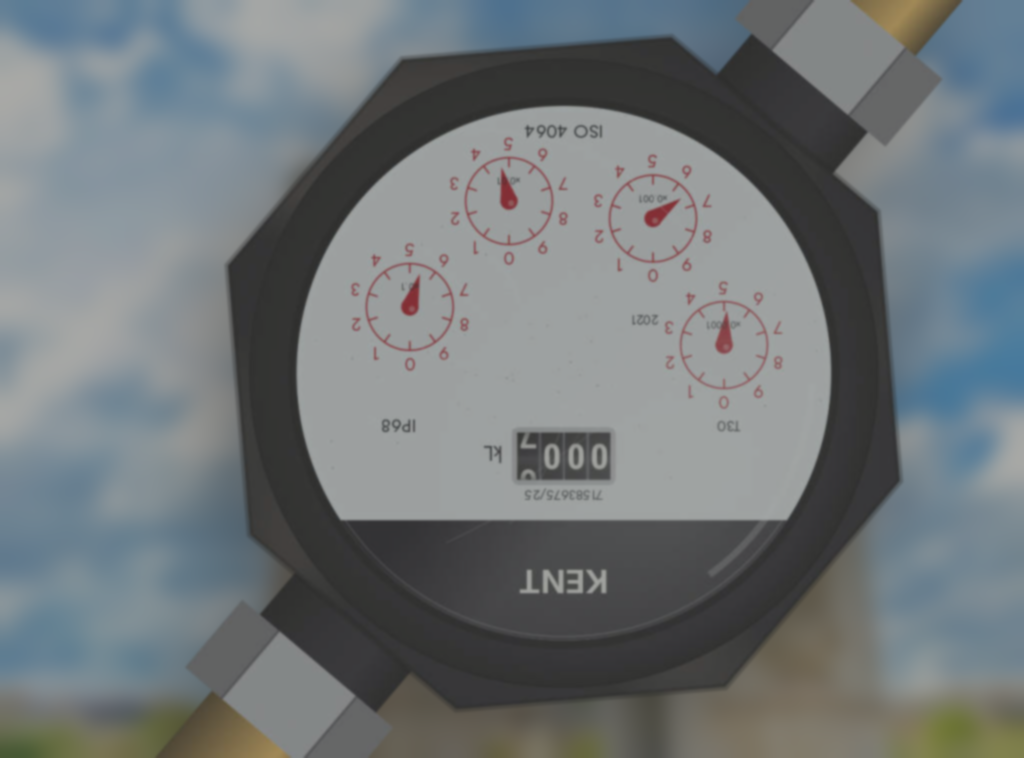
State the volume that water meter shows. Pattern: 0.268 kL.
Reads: 6.5465 kL
